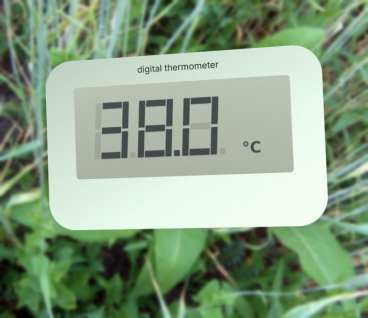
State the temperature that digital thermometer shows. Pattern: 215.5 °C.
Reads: 38.0 °C
